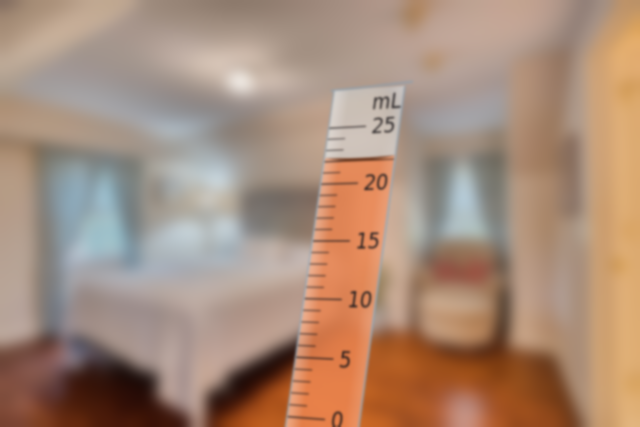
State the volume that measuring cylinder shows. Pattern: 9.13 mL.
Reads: 22 mL
